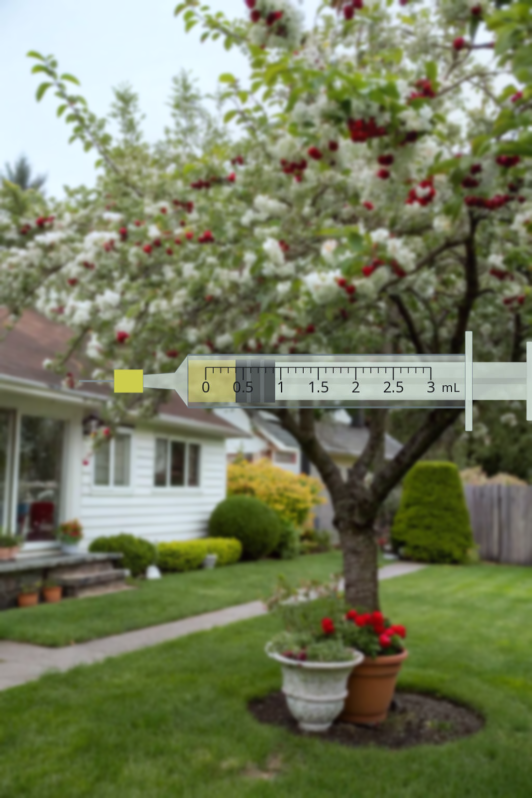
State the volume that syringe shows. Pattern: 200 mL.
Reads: 0.4 mL
